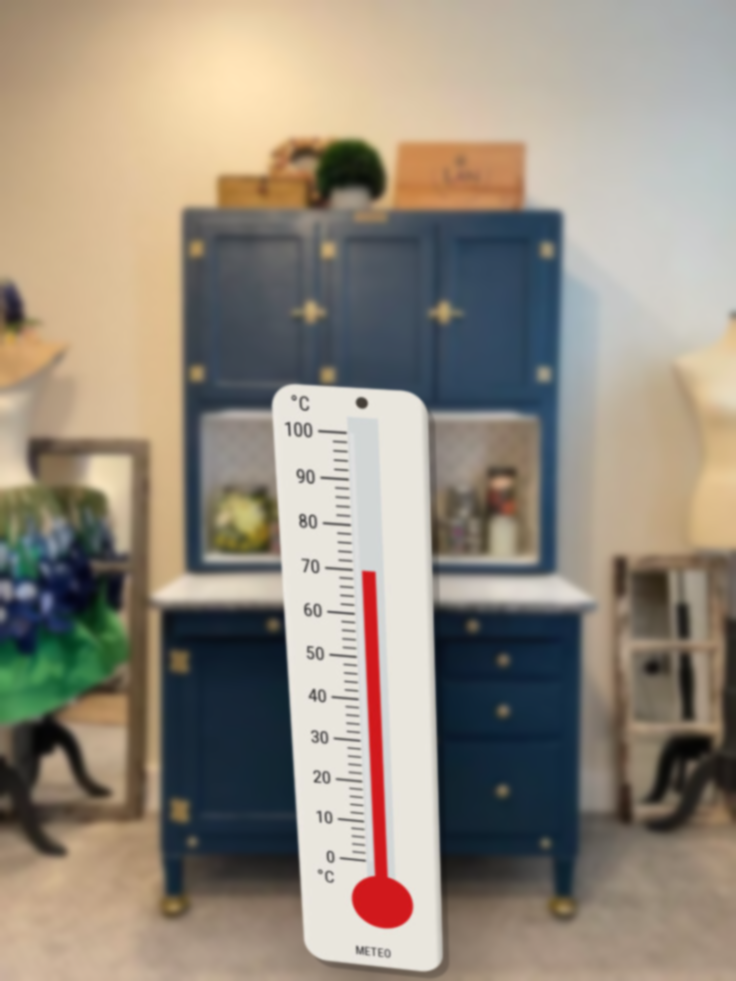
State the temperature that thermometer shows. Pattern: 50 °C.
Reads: 70 °C
